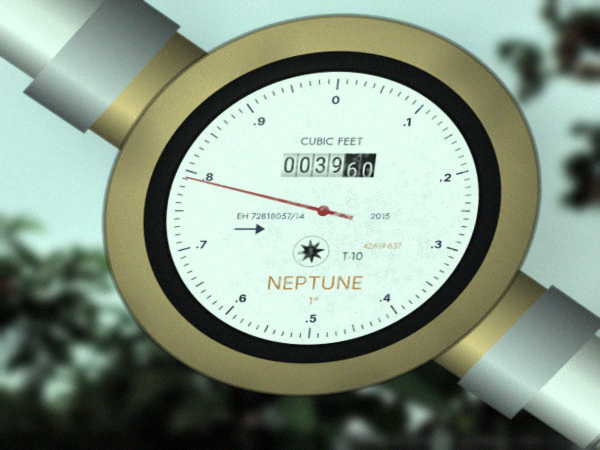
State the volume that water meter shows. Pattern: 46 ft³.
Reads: 3959.79 ft³
